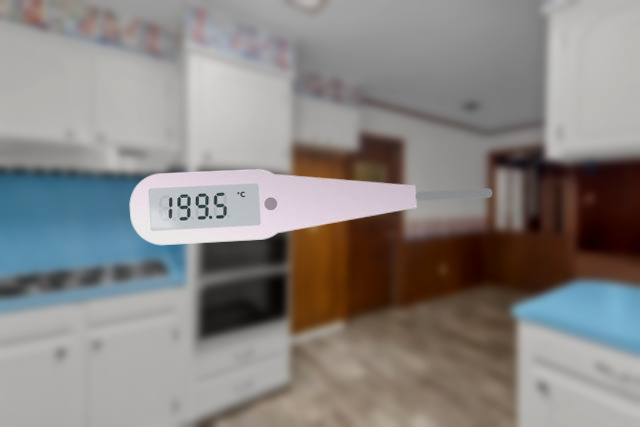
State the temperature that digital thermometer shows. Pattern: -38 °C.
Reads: 199.5 °C
